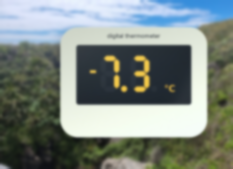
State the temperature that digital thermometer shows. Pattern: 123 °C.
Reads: -7.3 °C
